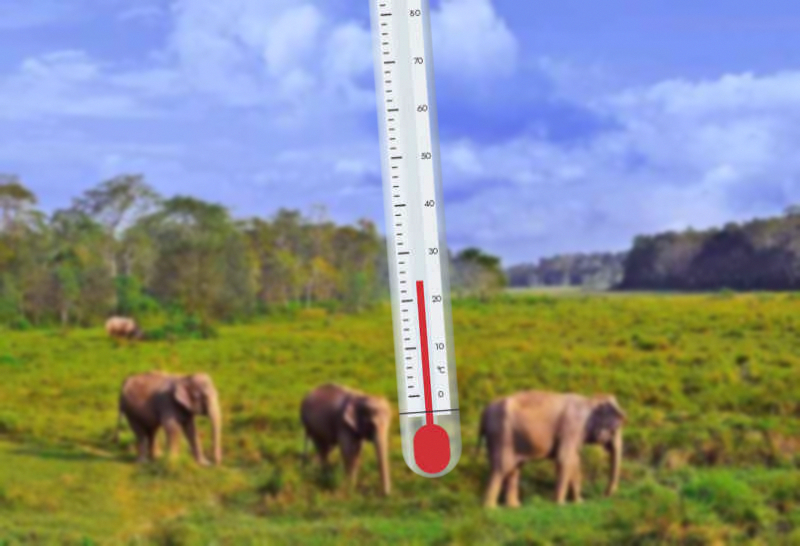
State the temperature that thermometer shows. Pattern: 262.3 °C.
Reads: 24 °C
